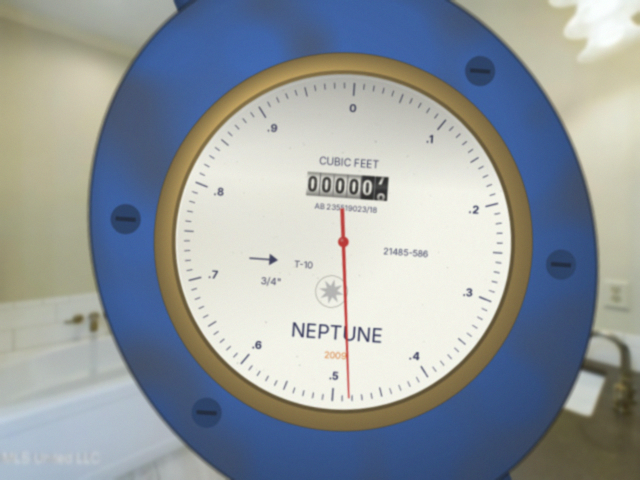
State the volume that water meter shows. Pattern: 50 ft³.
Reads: 7.48 ft³
